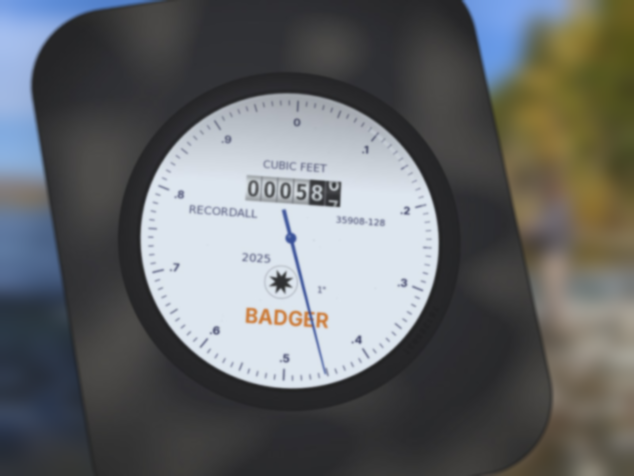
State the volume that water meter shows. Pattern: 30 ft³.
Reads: 586.45 ft³
